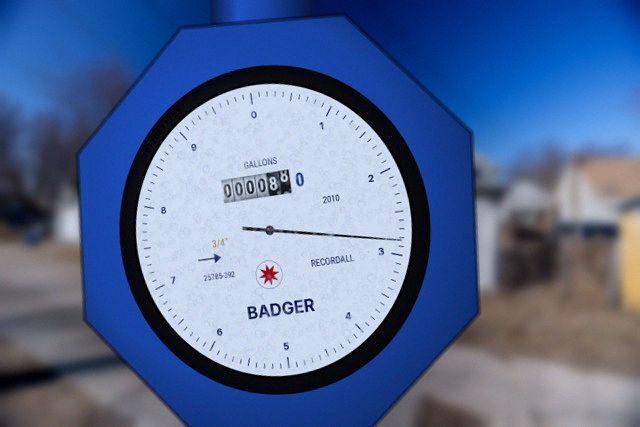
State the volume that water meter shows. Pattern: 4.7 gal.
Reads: 882.8 gal
